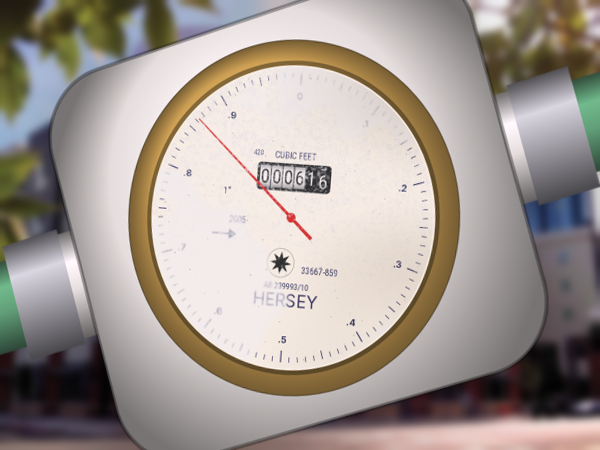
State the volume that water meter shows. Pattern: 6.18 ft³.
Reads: 615.86 ft³
